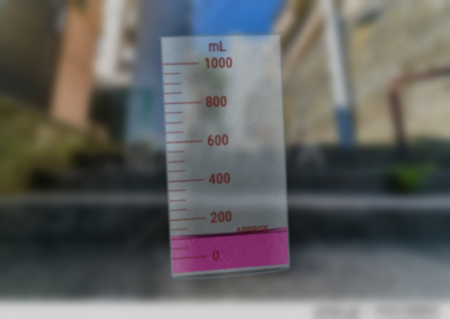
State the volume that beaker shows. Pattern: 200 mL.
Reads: 100 mL
